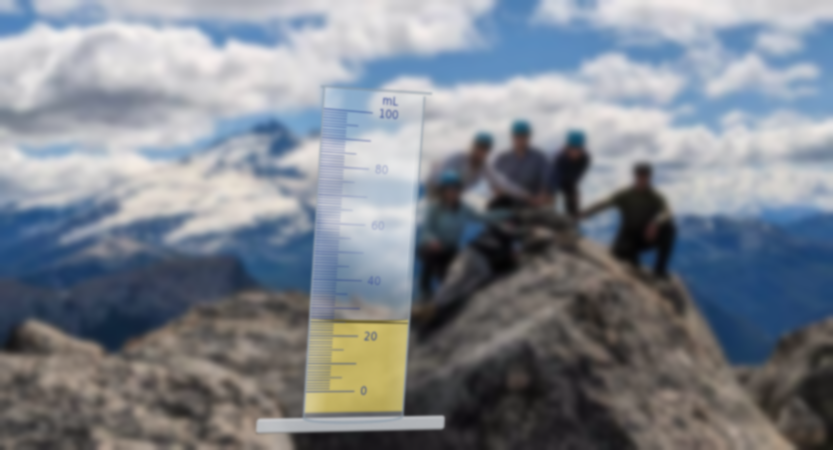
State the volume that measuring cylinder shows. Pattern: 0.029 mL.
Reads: 25 mL
